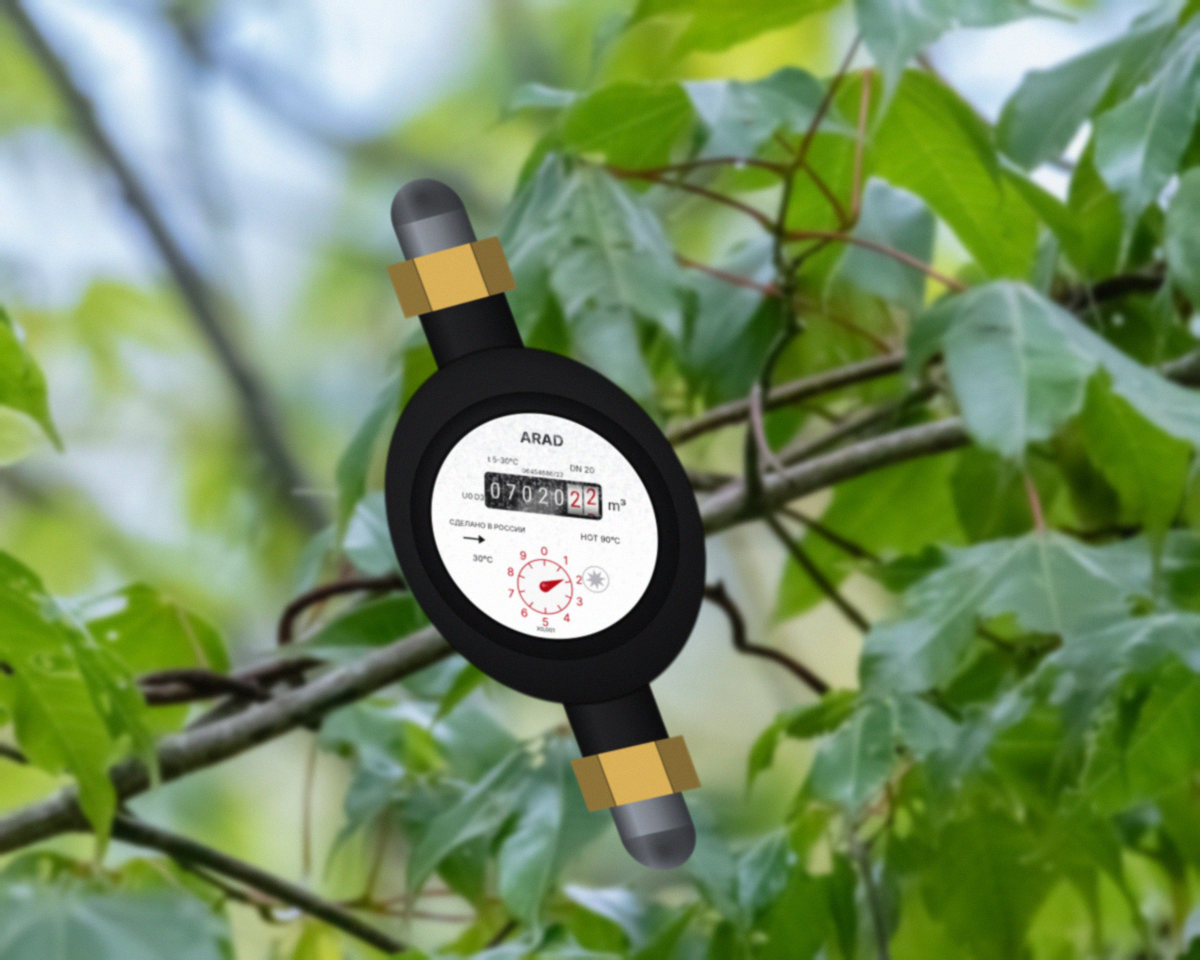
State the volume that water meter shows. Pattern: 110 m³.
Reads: 7020.221 m³
